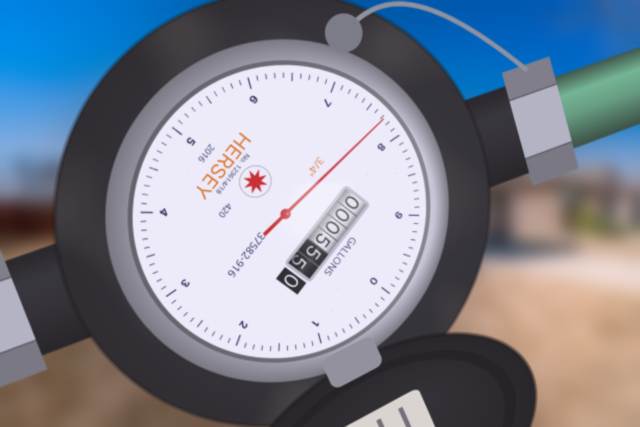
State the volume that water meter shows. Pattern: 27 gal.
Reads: 5547.7 gal
